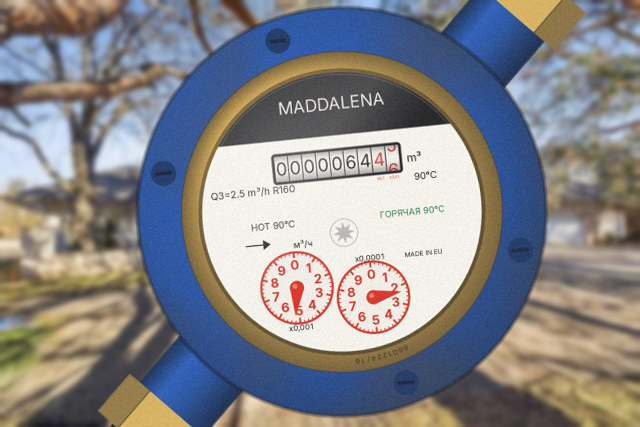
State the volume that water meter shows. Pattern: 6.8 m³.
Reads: 64.4552 m³
